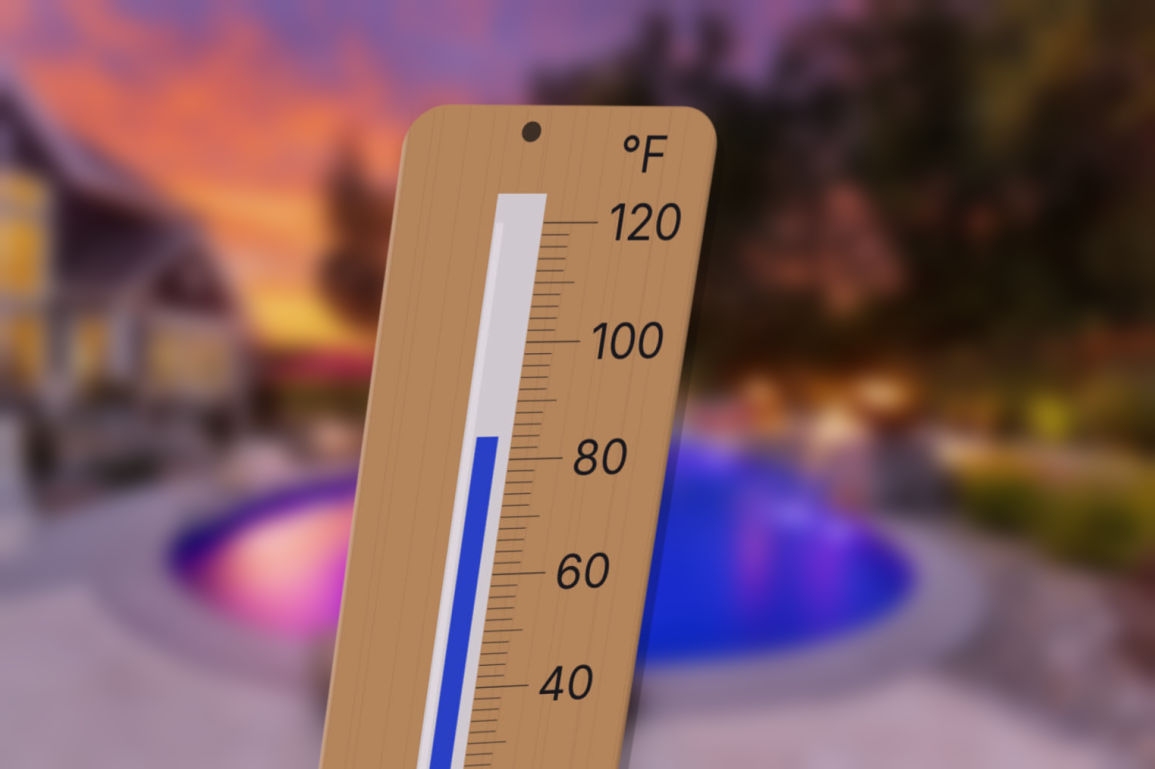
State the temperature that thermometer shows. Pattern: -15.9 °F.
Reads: 84 °F
